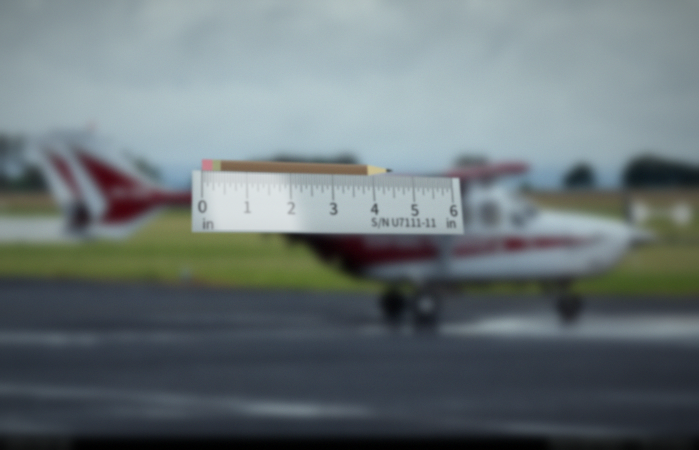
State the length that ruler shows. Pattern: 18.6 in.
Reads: 4.5 in
